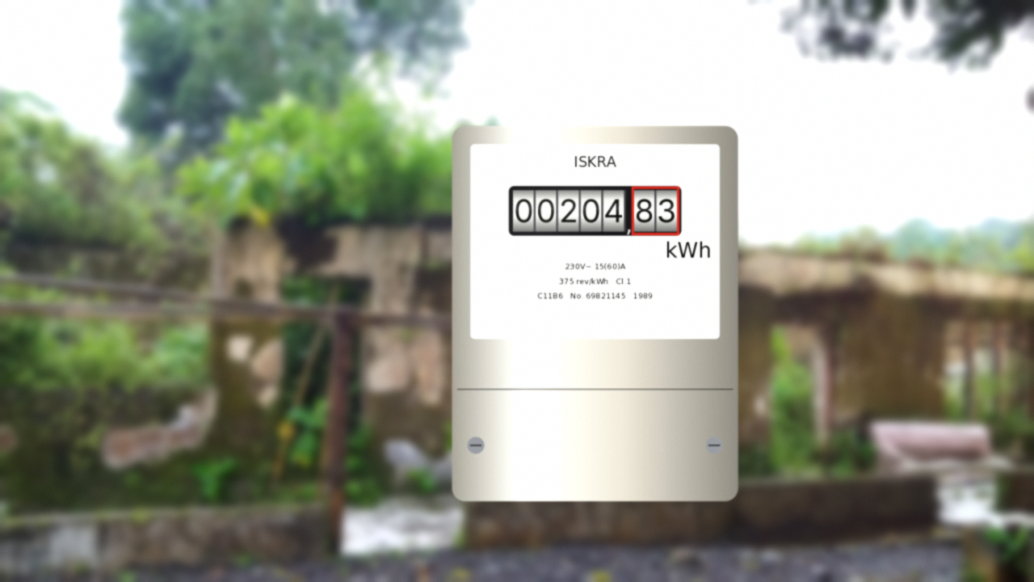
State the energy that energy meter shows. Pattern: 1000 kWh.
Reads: 204.83 kWh
